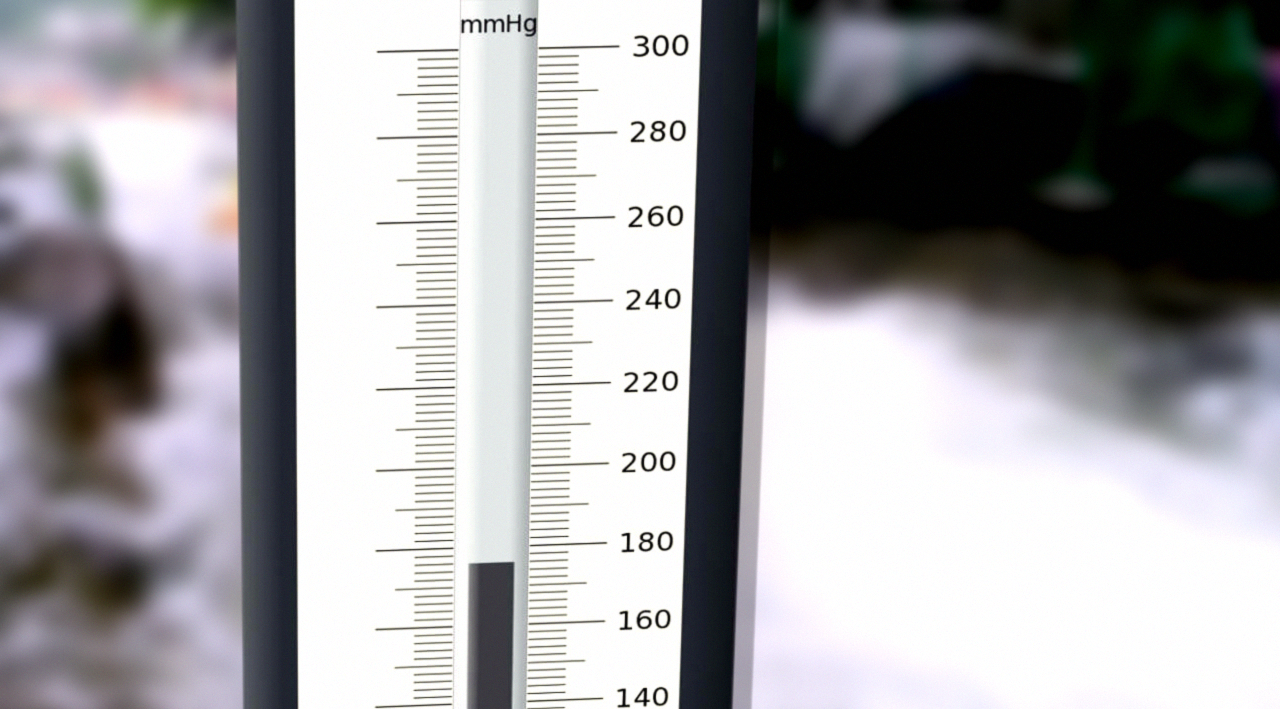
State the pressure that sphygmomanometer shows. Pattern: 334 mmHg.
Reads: 176 mmHg
